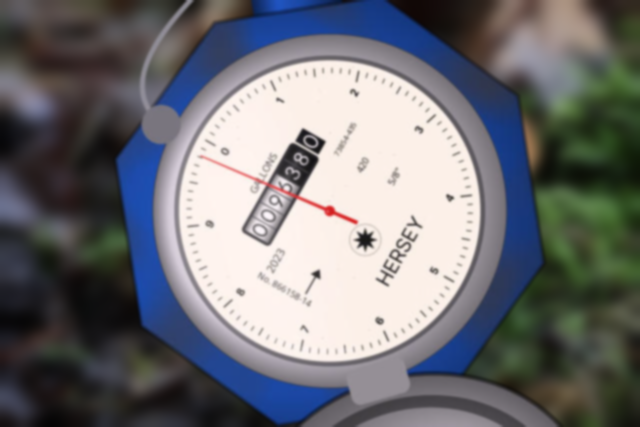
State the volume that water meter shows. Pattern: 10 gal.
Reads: 96379.8 gal
